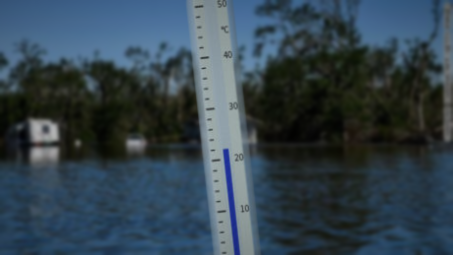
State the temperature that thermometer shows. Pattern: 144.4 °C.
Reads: 22 °C
